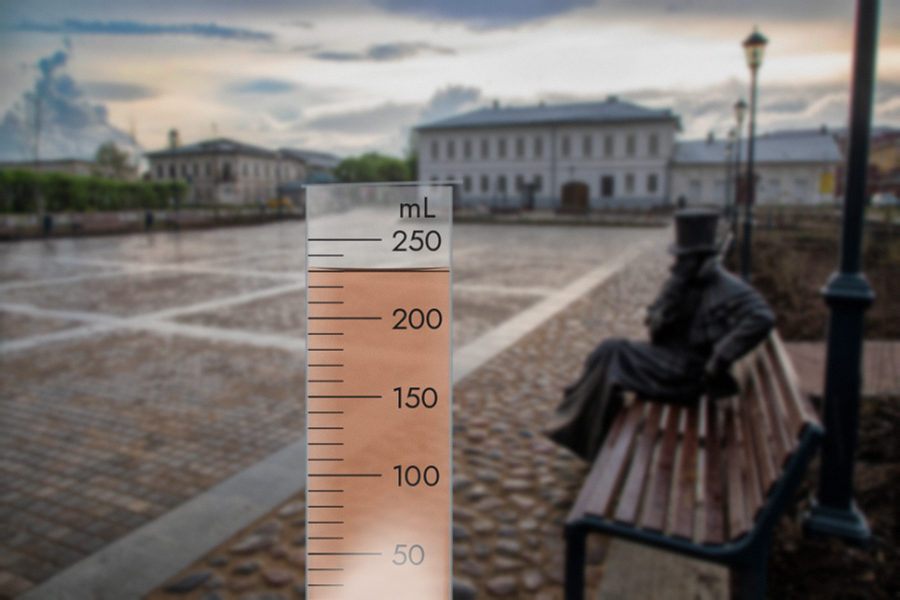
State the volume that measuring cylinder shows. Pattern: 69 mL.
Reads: 230 mL
